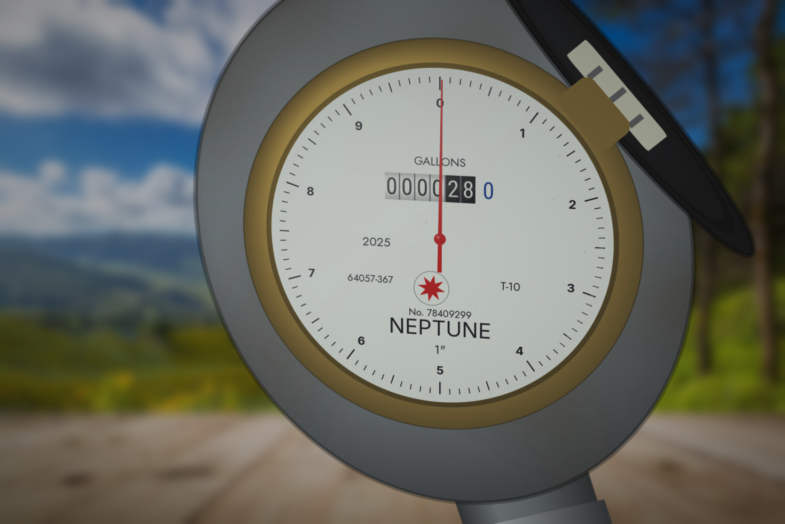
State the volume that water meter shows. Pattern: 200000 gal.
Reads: 280.0 gal
